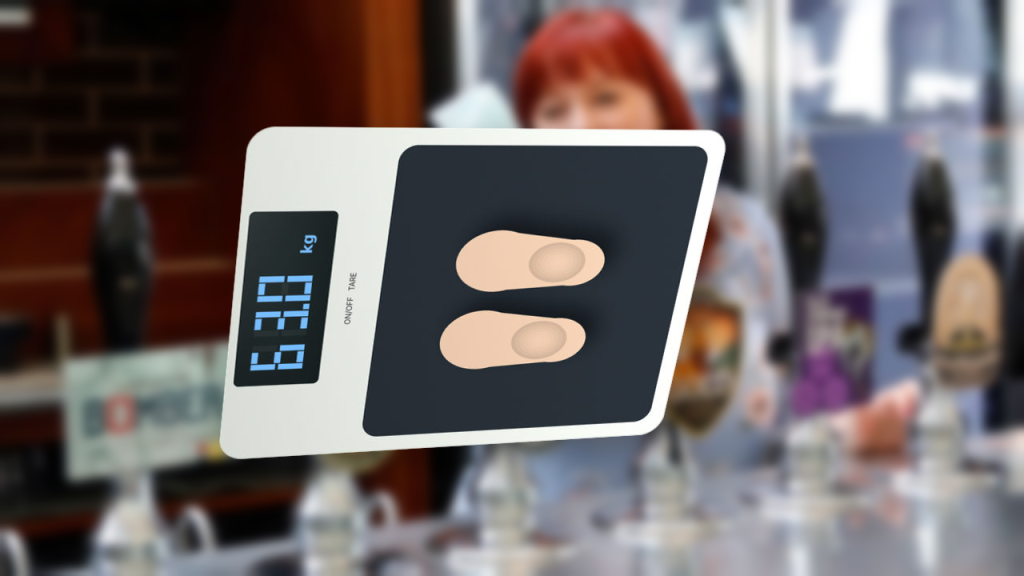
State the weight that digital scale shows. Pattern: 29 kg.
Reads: 63.0 kg
